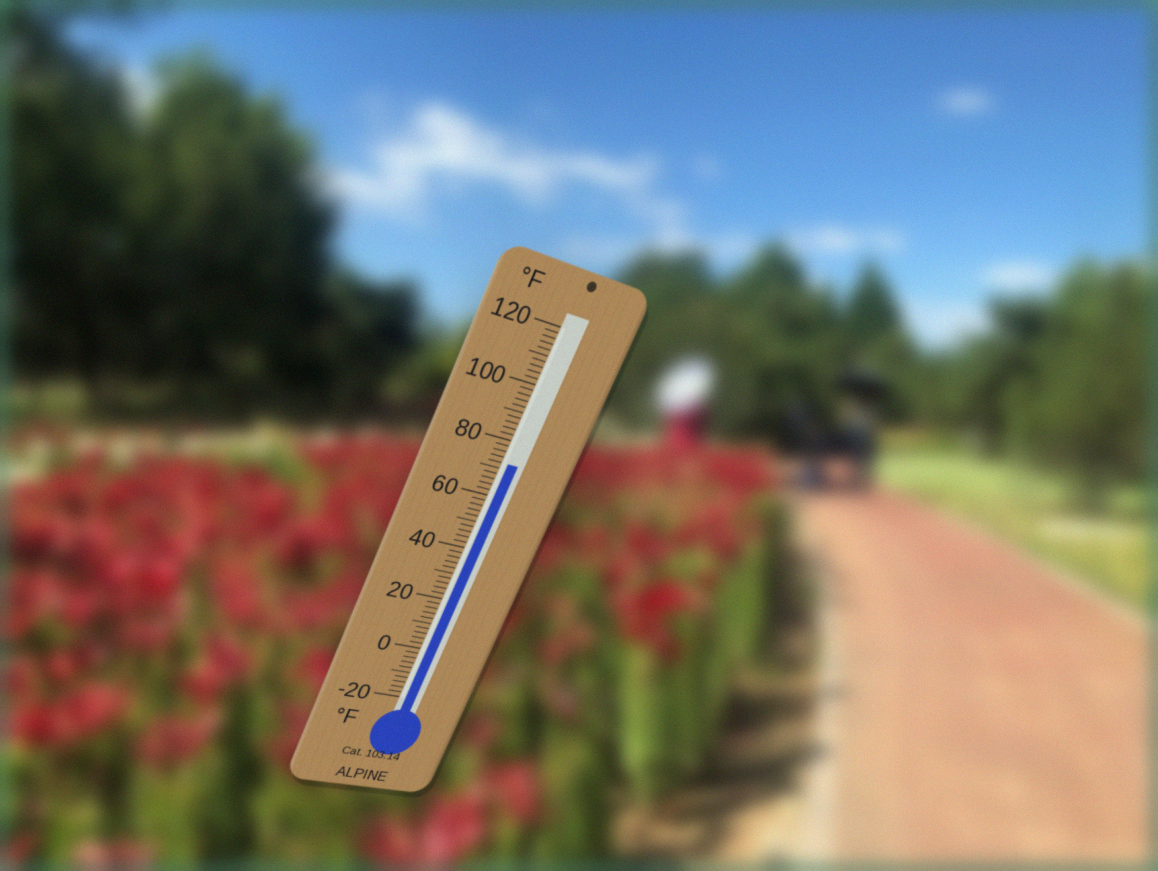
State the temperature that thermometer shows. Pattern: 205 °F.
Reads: 72 °F
